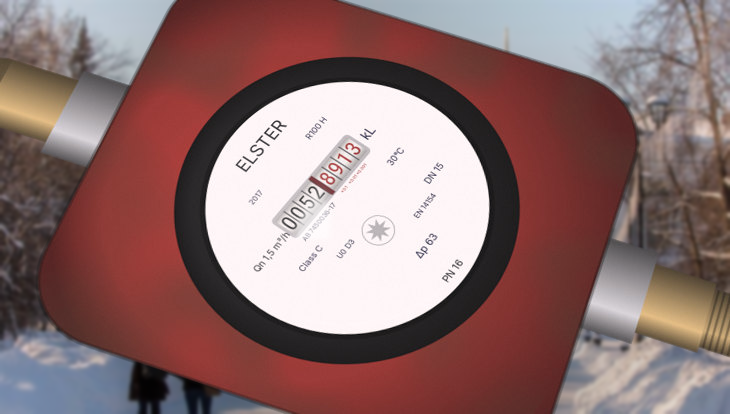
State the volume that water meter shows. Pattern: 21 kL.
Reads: 52.8913 kL
